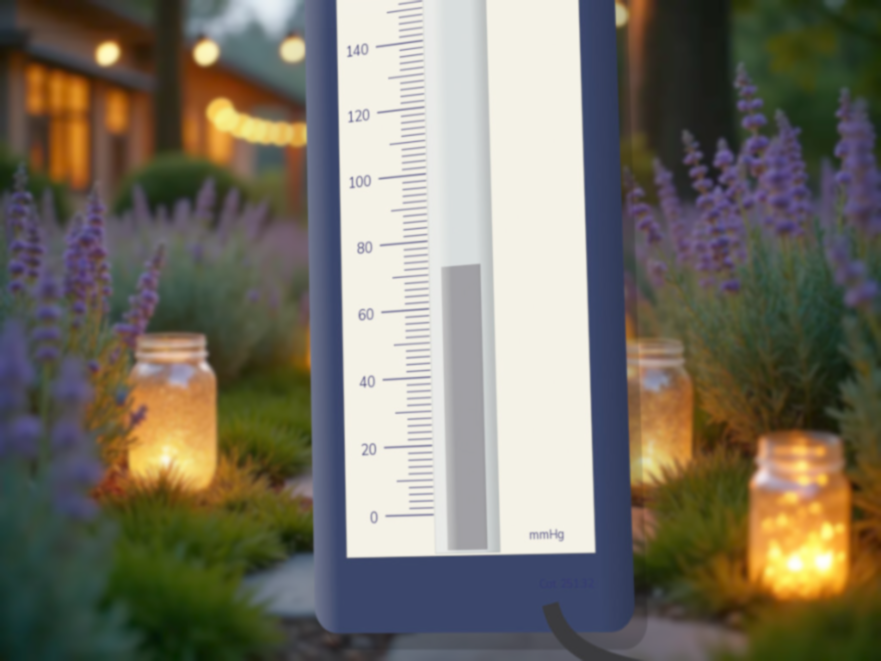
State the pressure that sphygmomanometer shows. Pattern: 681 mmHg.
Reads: 72 mmHg
